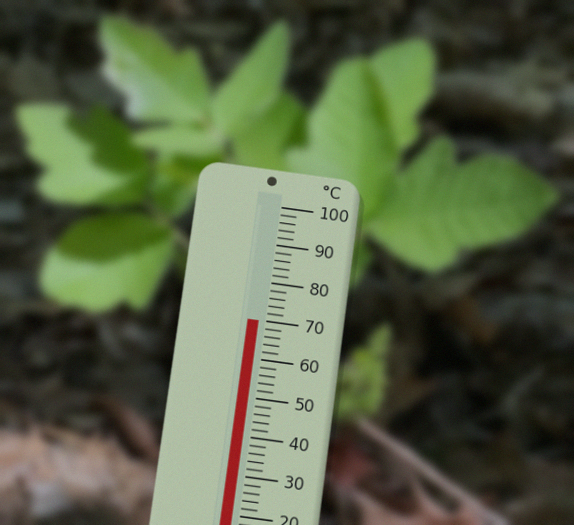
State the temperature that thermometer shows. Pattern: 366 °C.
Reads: 70 °C
